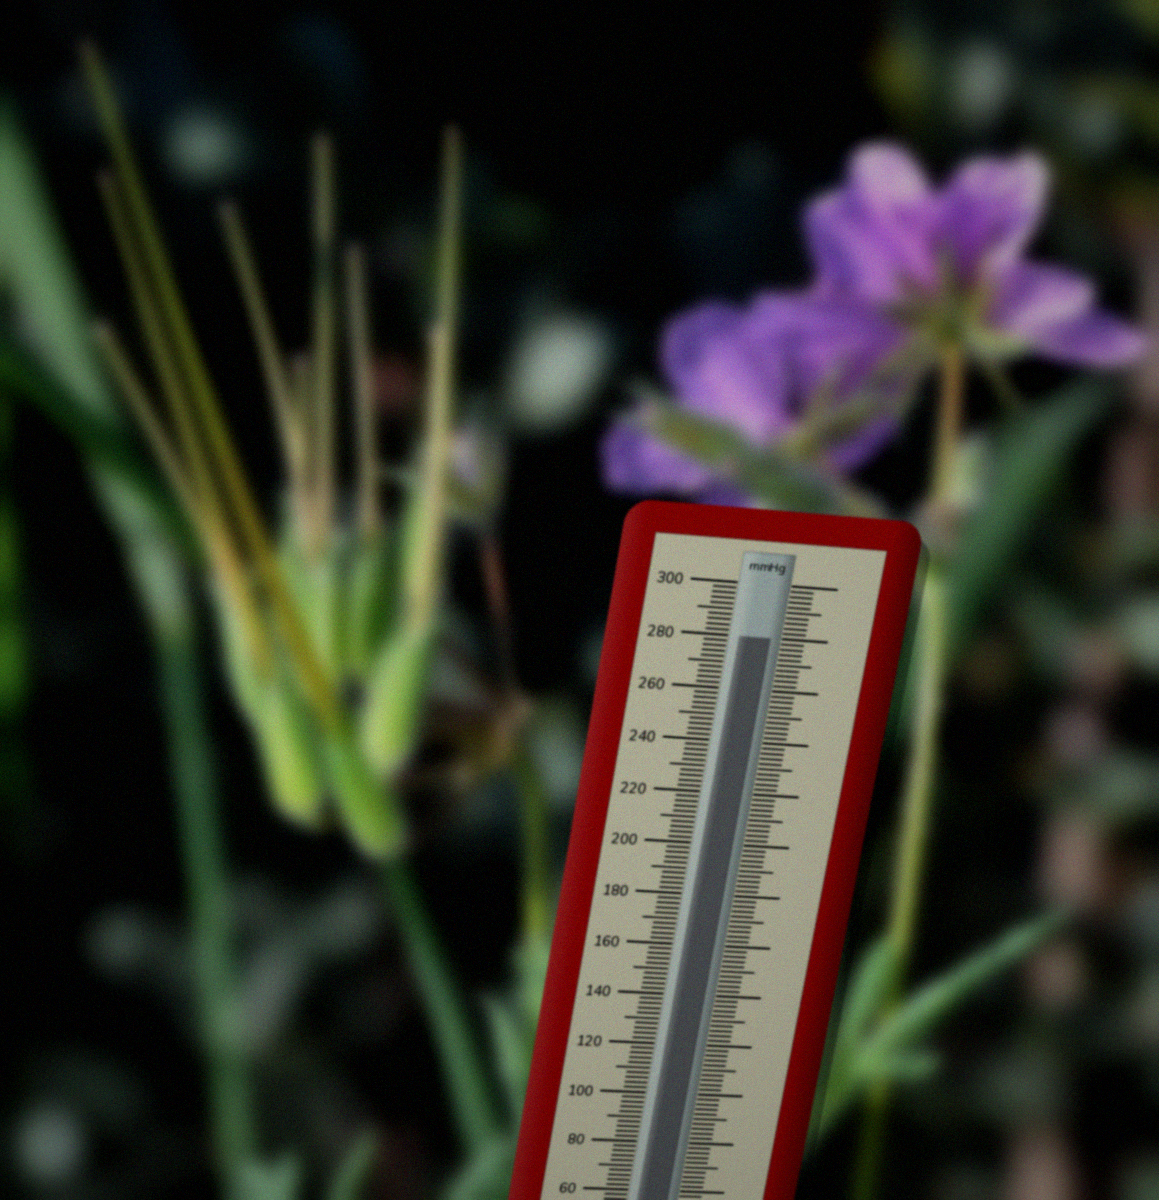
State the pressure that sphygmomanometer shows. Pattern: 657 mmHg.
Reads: 280 mmHg
